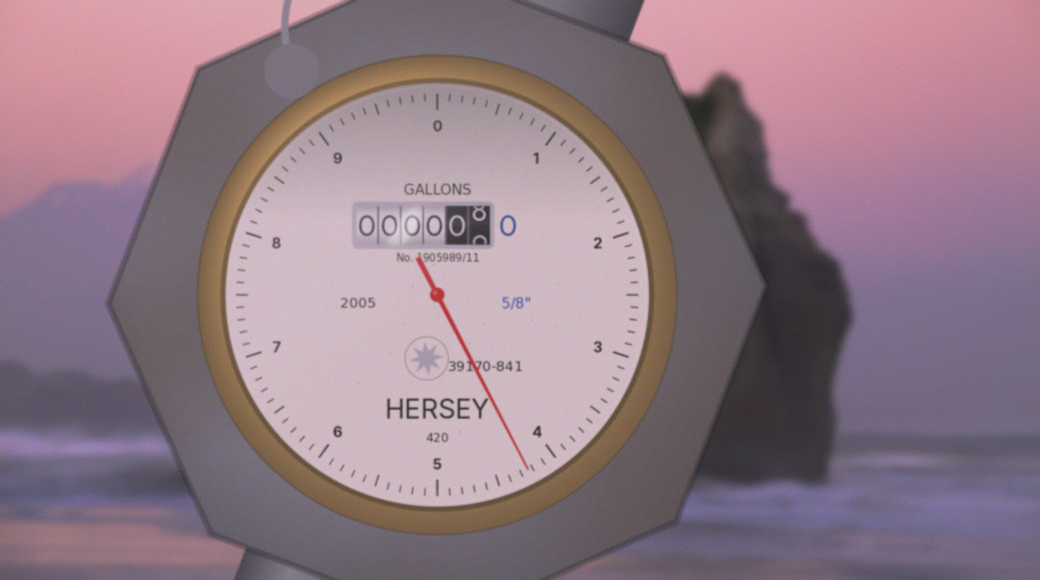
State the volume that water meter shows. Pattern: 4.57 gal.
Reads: 84.2 gal
